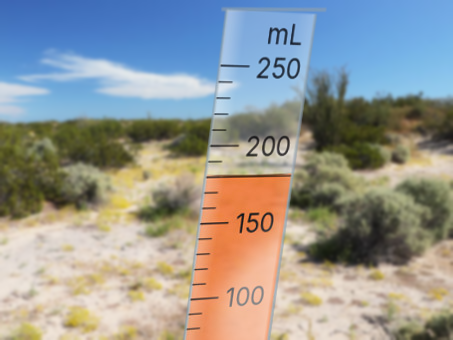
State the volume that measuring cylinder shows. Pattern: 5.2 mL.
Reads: 180 mL
